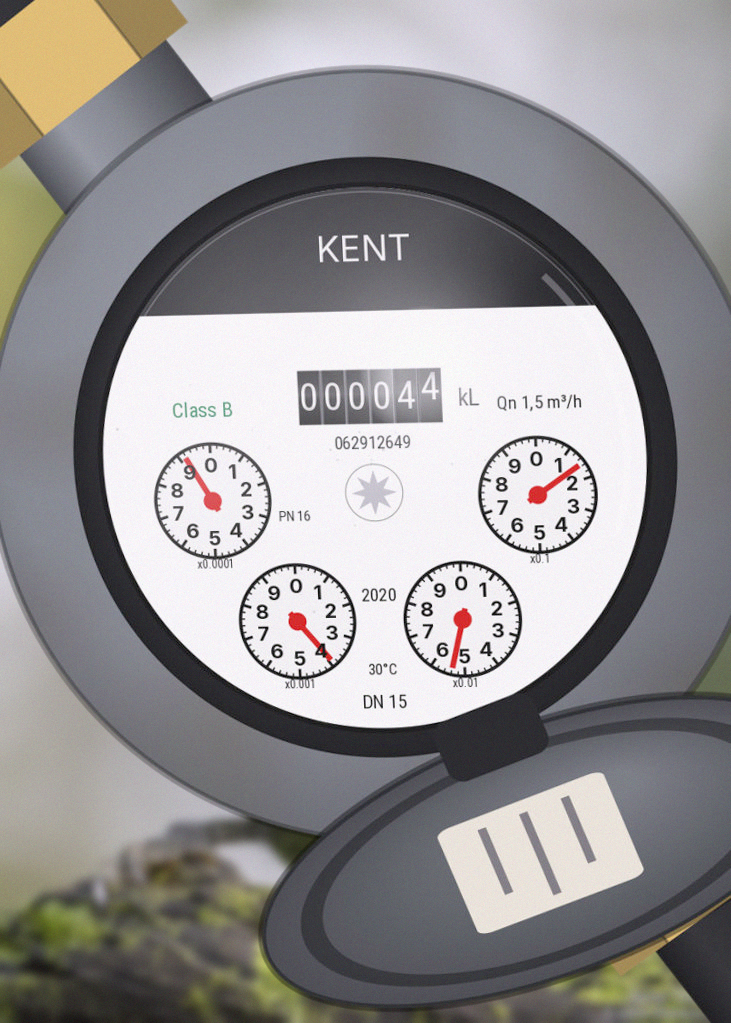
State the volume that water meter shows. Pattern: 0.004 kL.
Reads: 44.1539 kL
